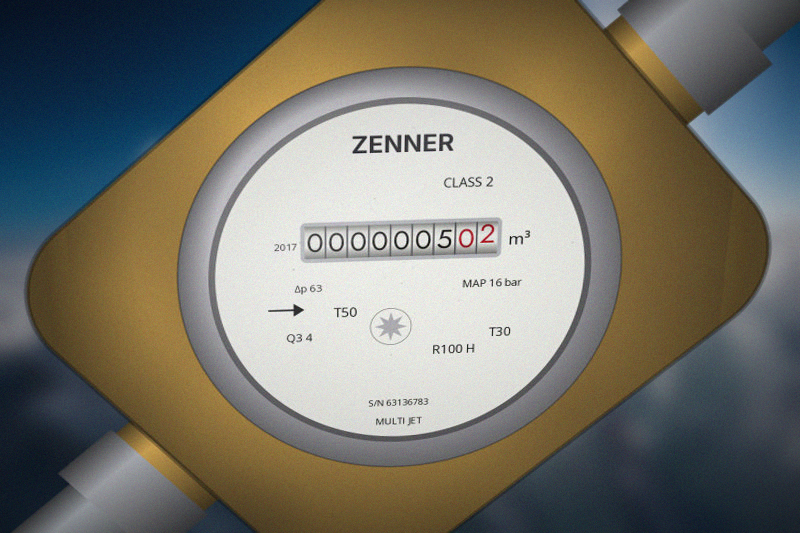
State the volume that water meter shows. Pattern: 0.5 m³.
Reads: 5.02 m³
